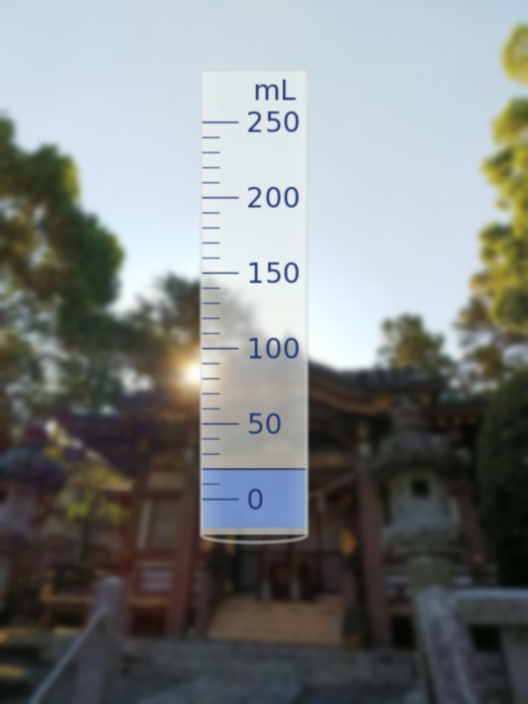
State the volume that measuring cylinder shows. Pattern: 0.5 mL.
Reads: 20 mL
